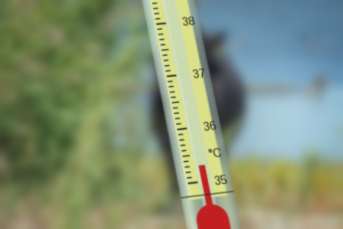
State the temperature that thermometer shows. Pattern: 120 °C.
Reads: 35.3 °C
